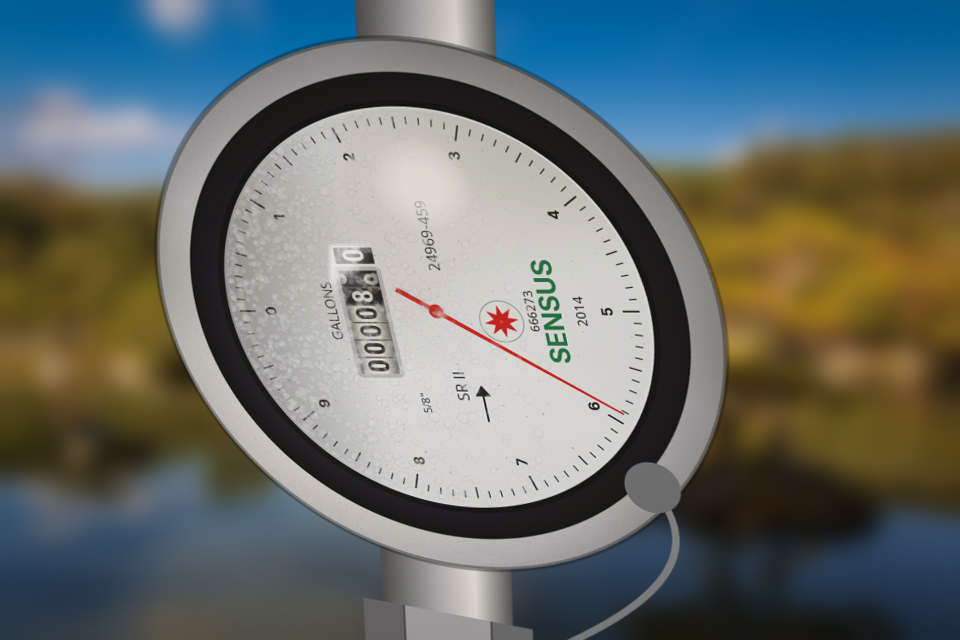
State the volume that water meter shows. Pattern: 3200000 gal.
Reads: 885.9 gal
